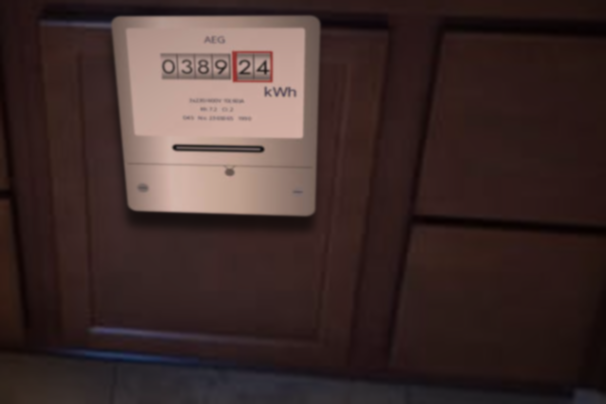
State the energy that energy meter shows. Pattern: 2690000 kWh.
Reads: 389.24 kWh
